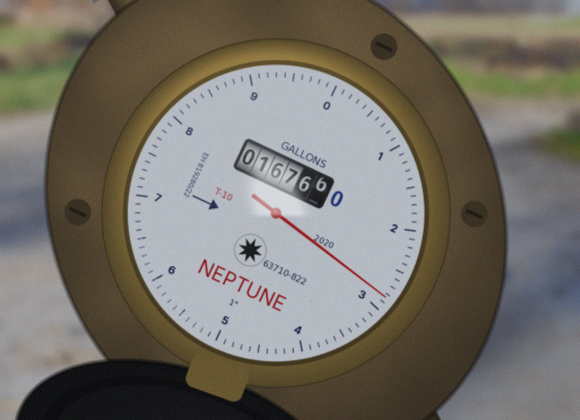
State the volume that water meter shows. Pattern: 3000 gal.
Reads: 167662.8 gal
